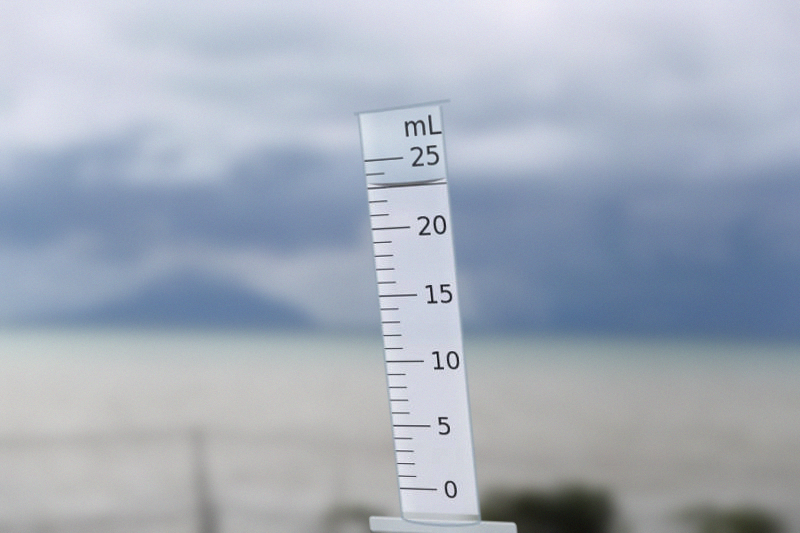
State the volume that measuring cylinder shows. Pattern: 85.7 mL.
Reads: 23 mL
